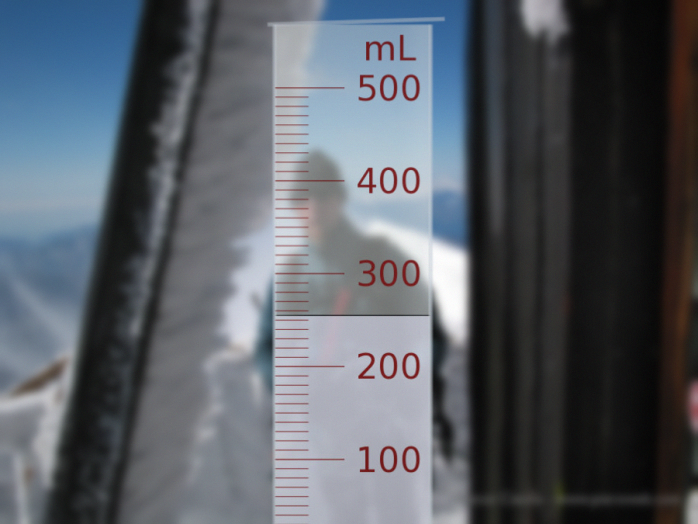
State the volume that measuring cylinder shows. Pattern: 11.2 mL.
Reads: 255 mL
